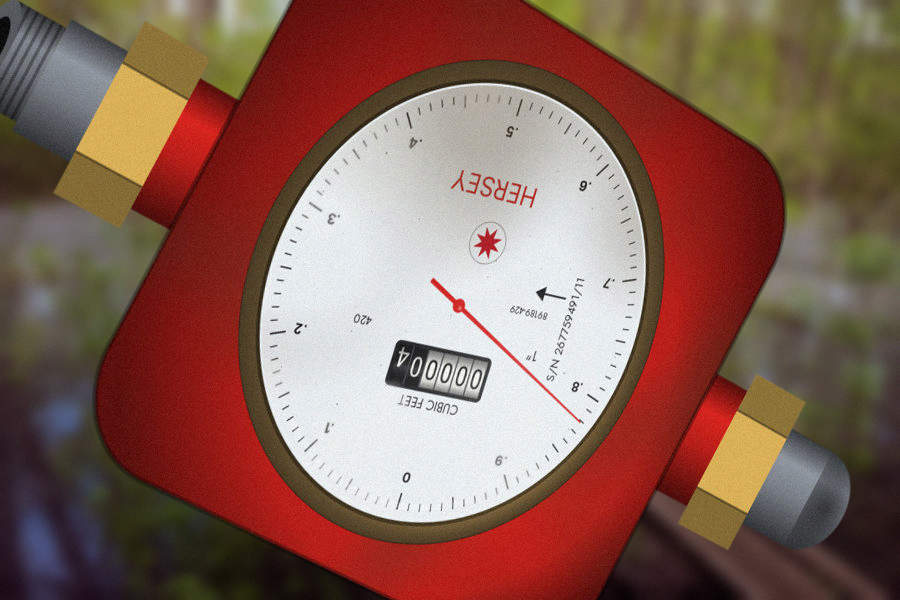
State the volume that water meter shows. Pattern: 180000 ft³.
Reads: 3.82 ft³
